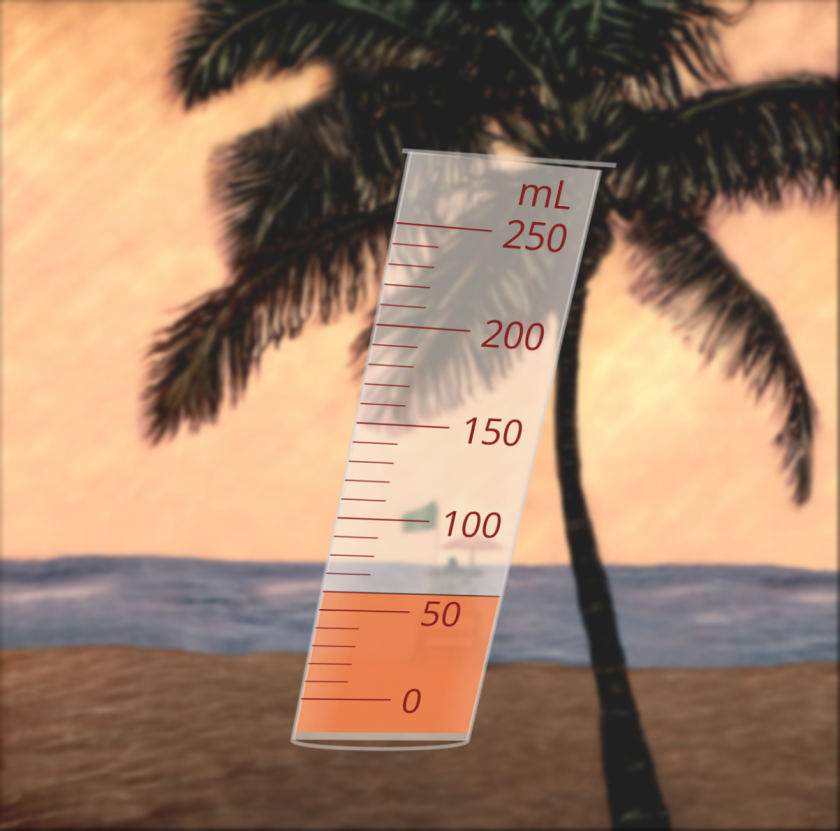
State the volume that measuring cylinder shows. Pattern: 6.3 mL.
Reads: 60 mL
